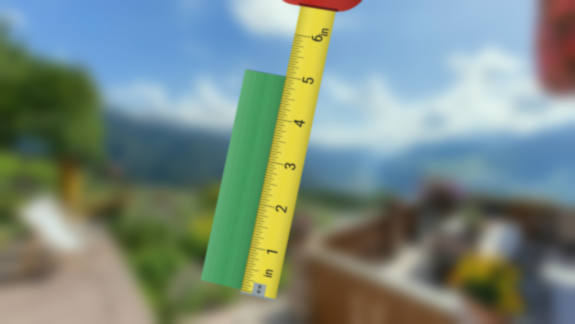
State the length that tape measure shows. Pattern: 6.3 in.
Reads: 5 in
